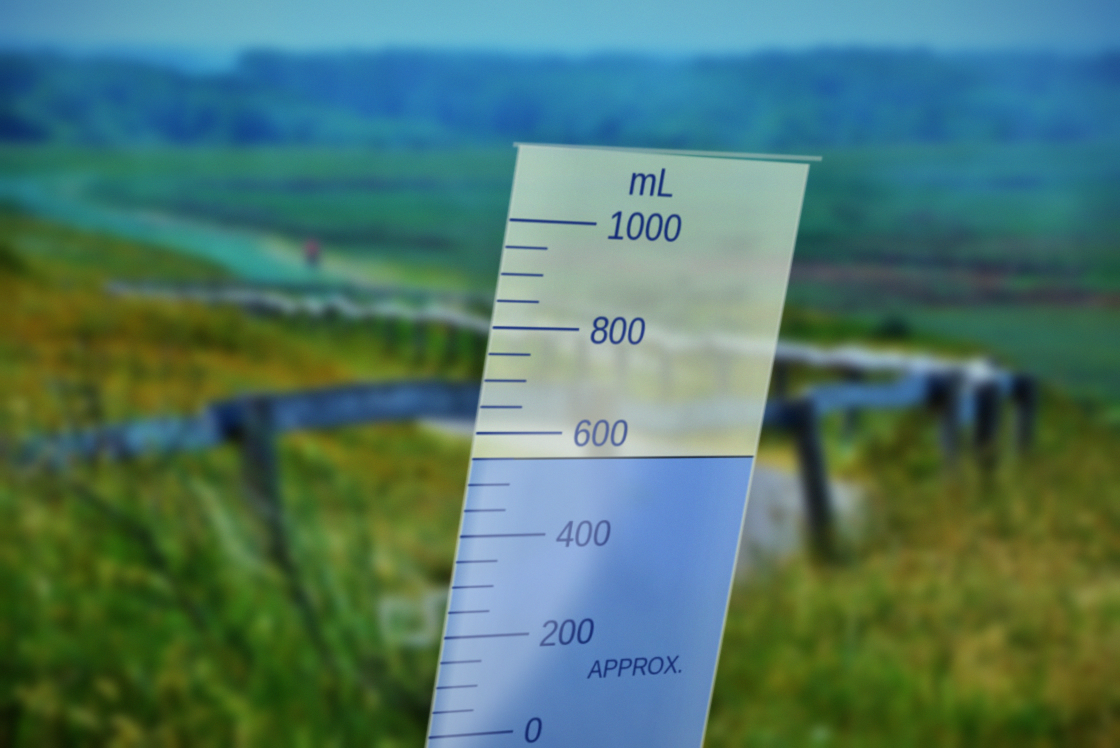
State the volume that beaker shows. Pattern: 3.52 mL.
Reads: 550 mL
